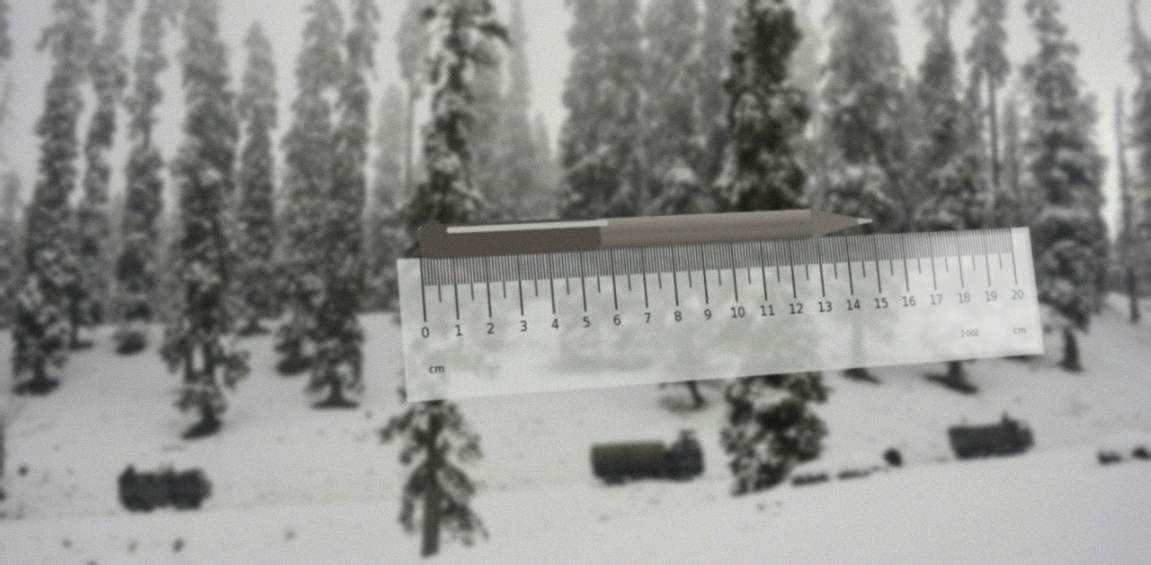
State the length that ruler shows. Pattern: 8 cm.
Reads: 15 cm
